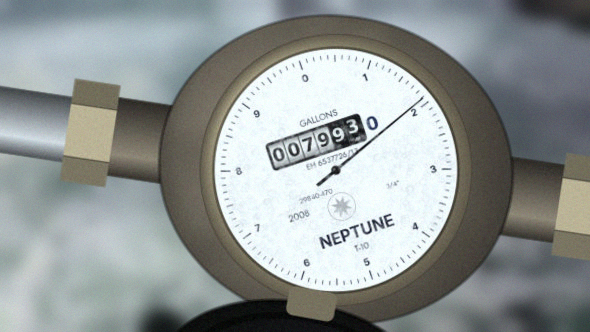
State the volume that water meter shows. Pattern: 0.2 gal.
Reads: 79931.9 gal
